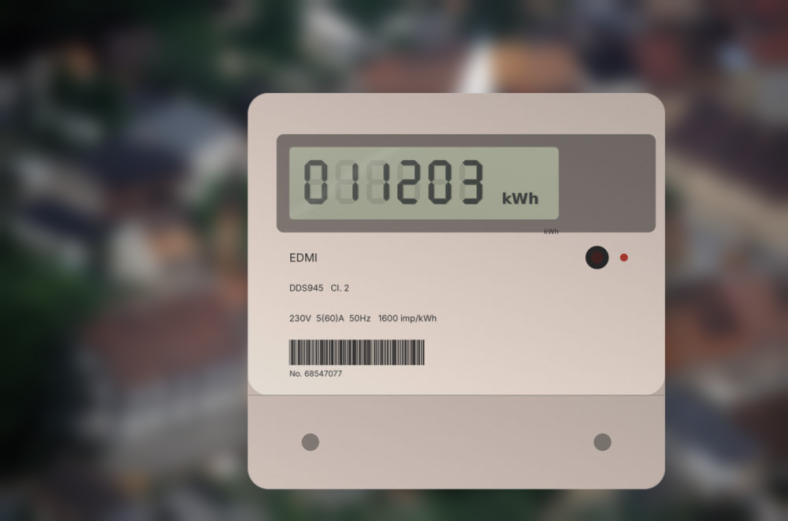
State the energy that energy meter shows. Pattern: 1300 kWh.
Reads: 11203 kWh
